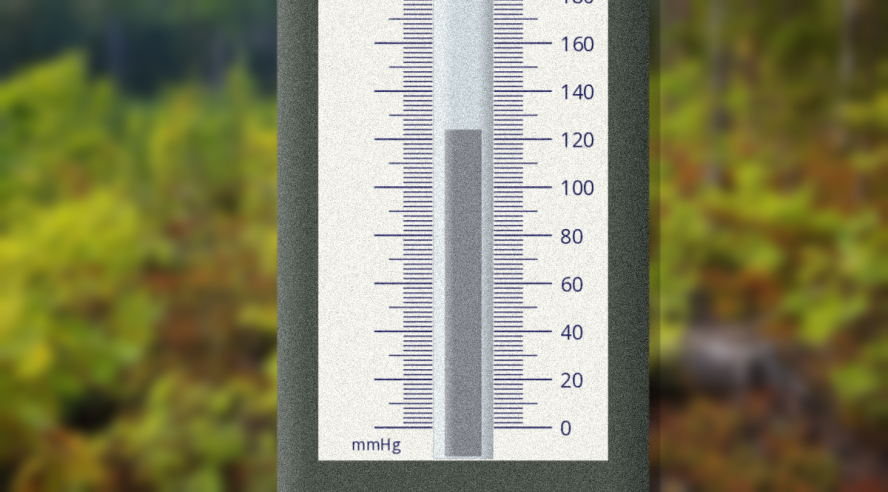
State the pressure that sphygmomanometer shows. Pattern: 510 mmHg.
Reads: 124 mmHg
